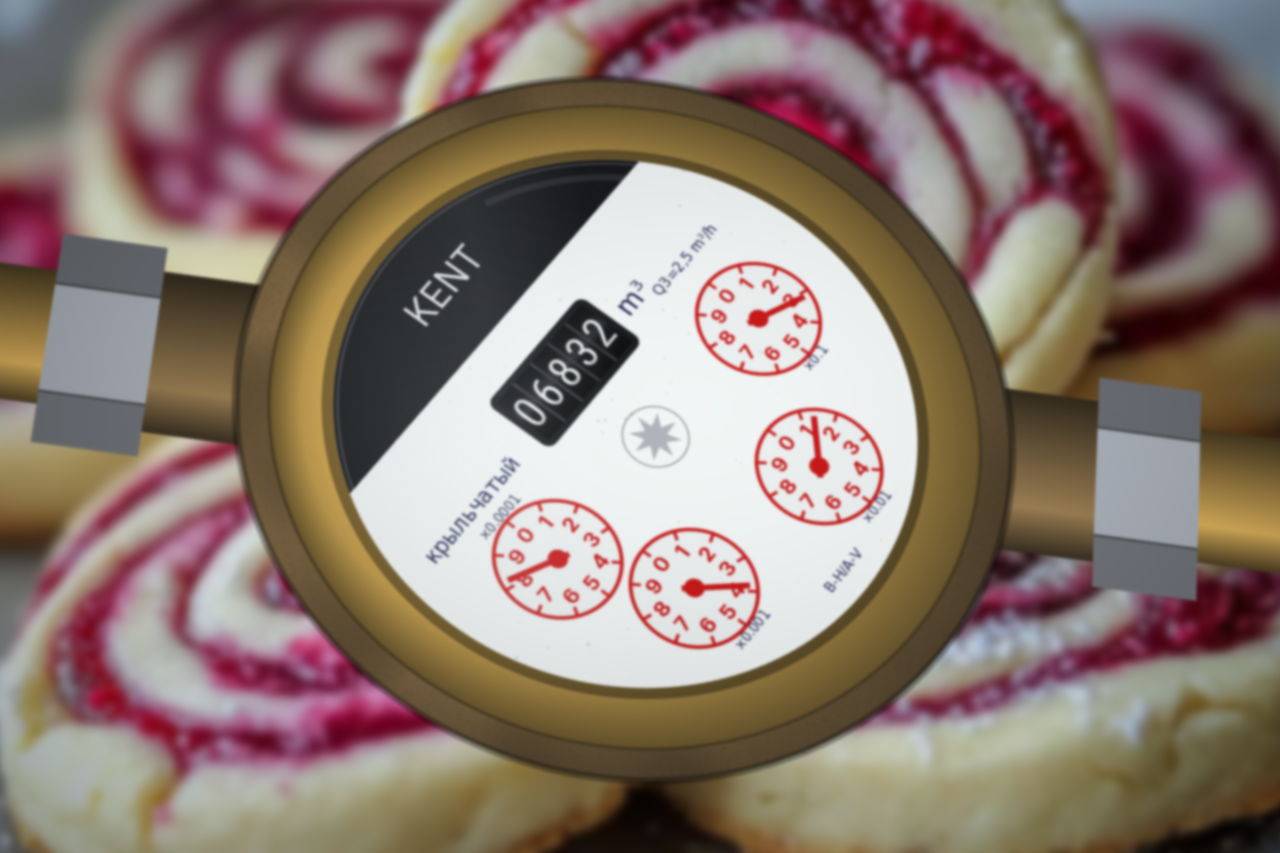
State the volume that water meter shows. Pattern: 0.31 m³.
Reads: 6832.3138 m³
